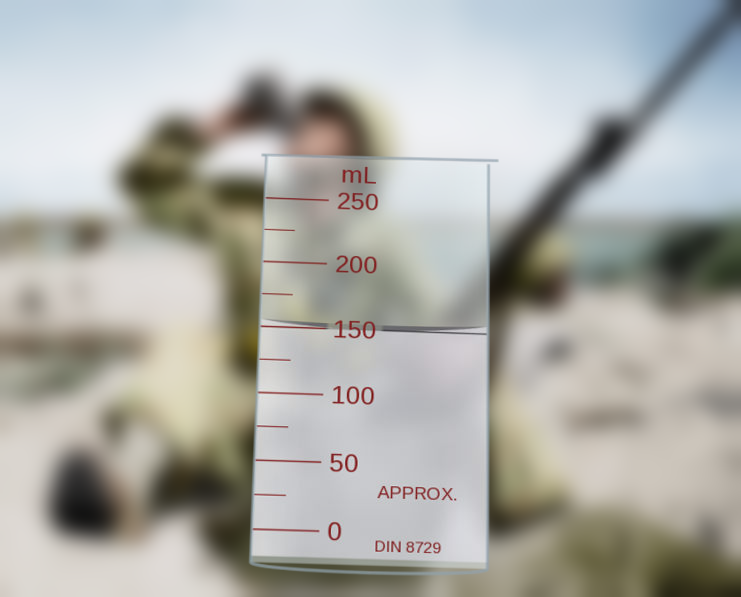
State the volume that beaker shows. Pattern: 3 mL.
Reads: 150 mL
